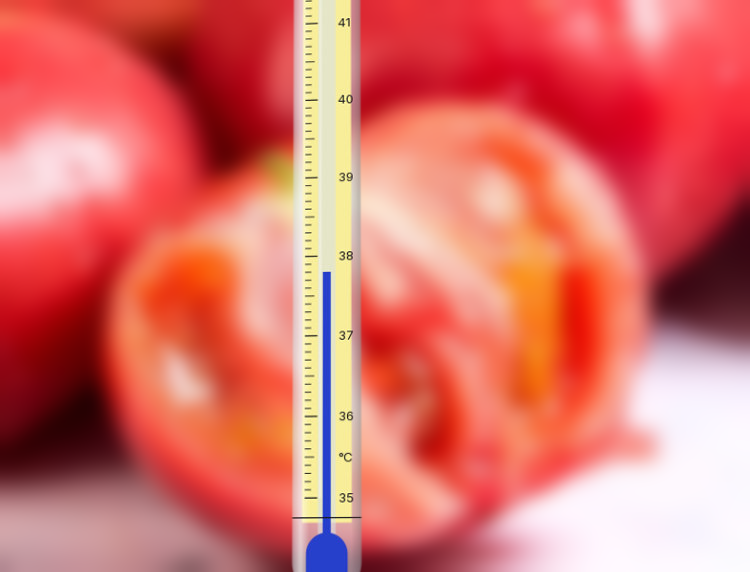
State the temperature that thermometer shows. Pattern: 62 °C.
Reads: 37.8 °C
